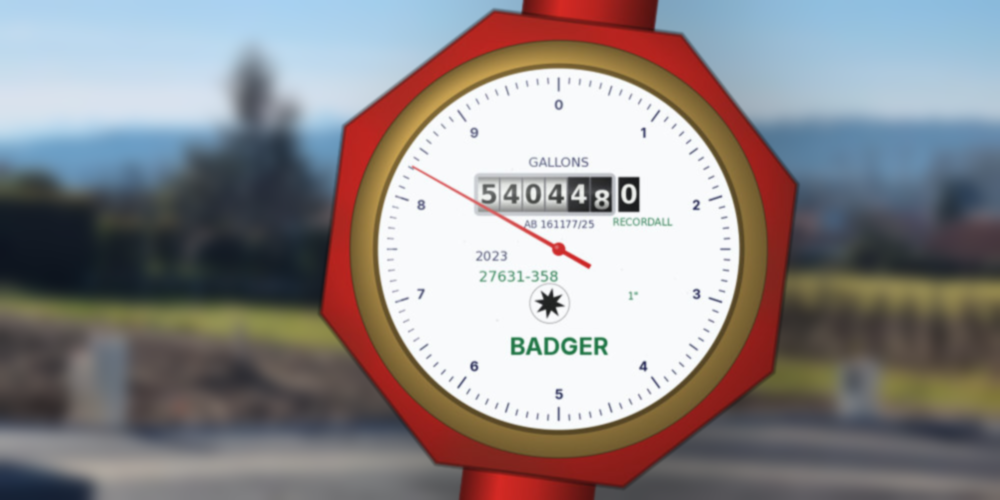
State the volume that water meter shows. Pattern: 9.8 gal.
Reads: 5404478.3 gal
